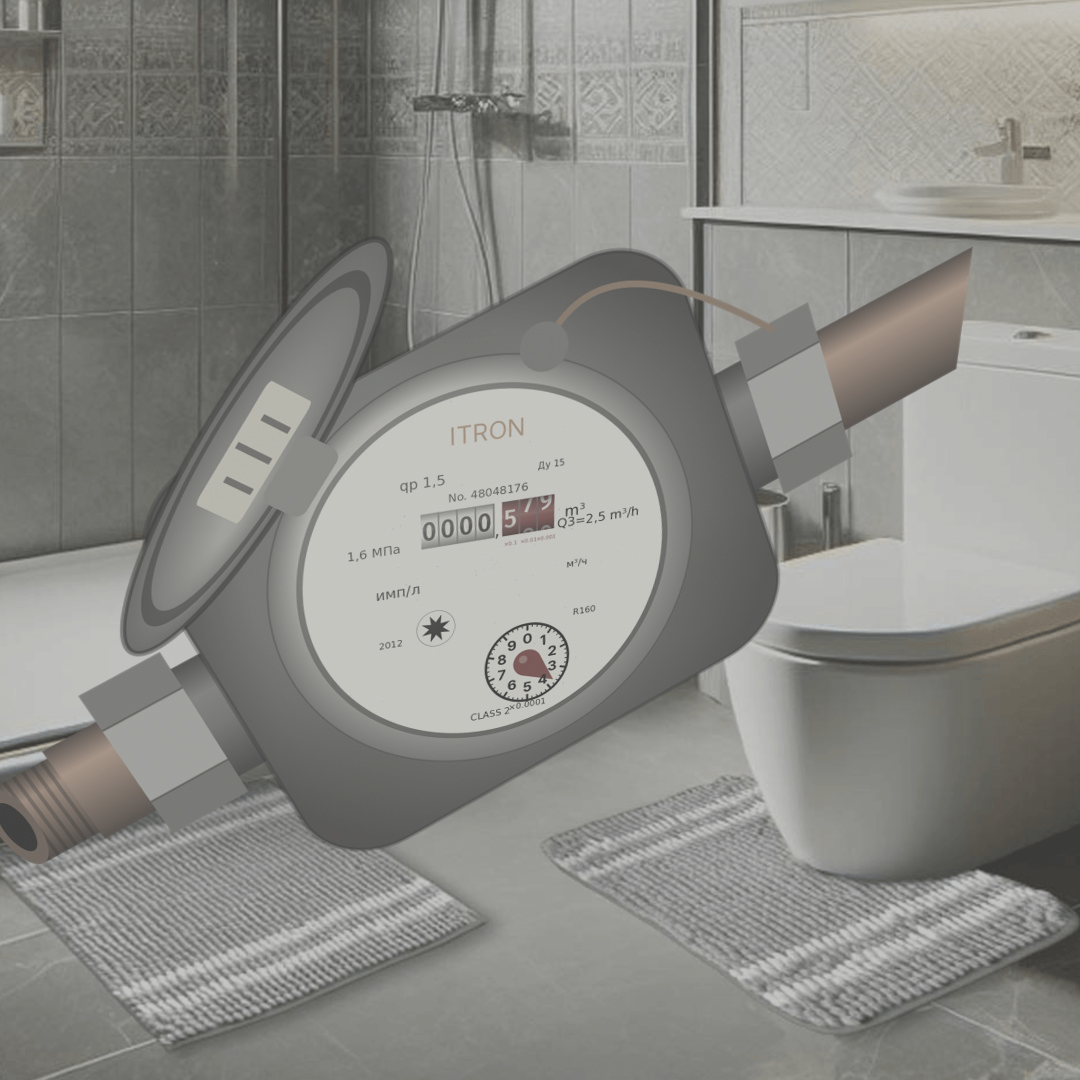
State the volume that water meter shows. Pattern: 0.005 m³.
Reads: 0.5793 m³
